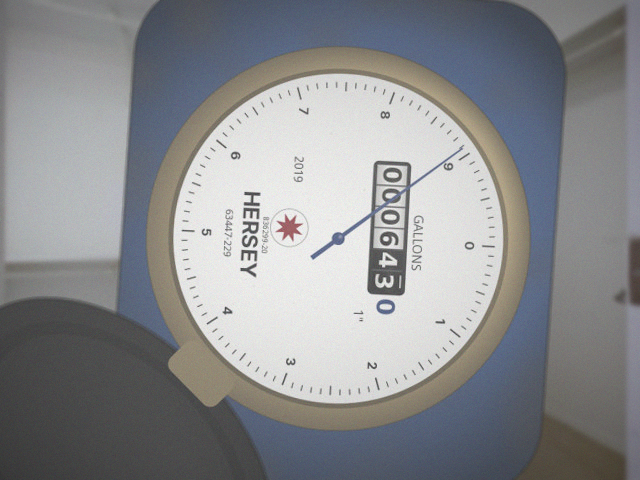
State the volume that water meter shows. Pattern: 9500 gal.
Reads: 6428.9 gal
